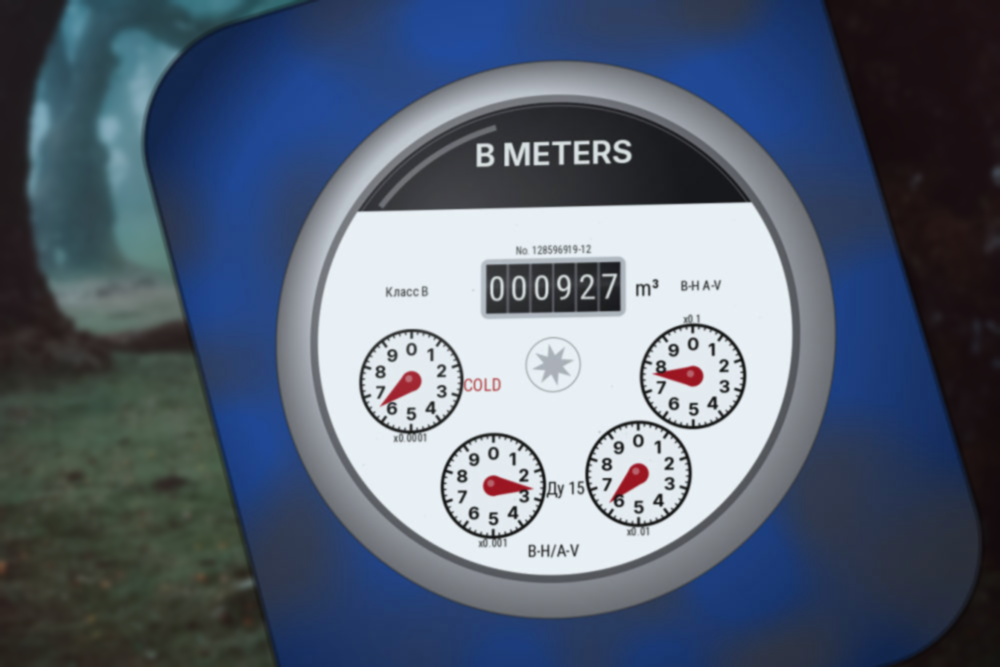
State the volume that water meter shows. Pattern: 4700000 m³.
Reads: 927.7626 m³
